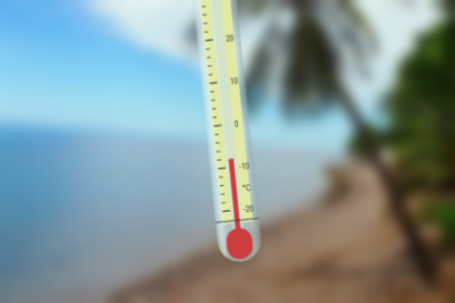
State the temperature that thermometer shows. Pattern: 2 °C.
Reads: -8 °C
